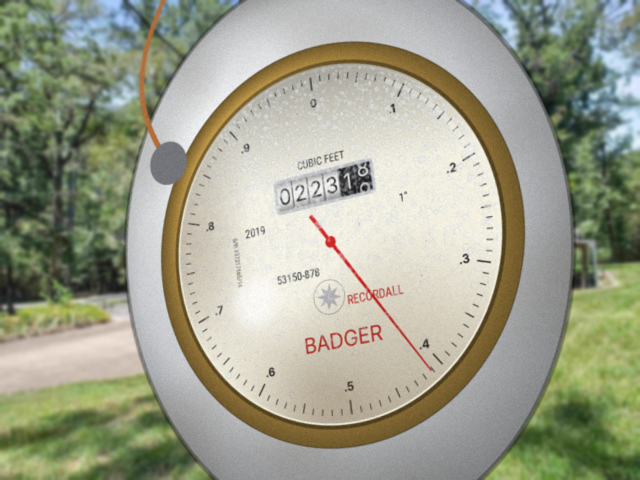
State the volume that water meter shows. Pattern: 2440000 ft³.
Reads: 22318.41 ft³
